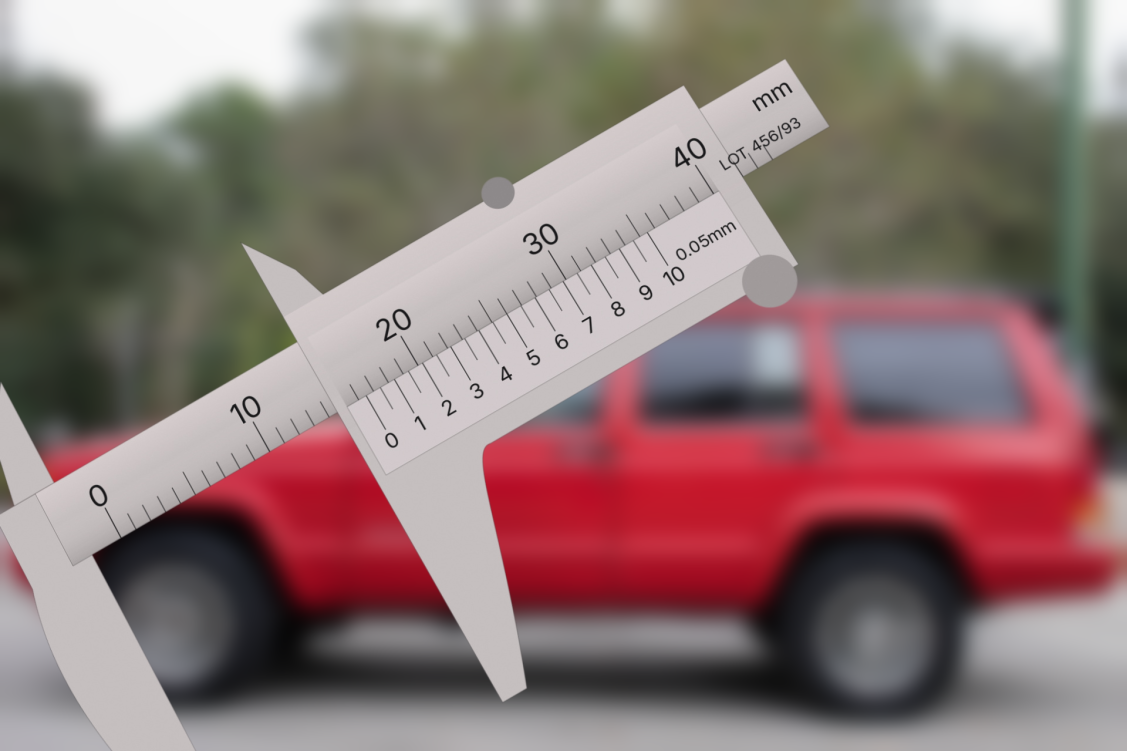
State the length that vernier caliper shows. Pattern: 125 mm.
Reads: 16.5 mm
